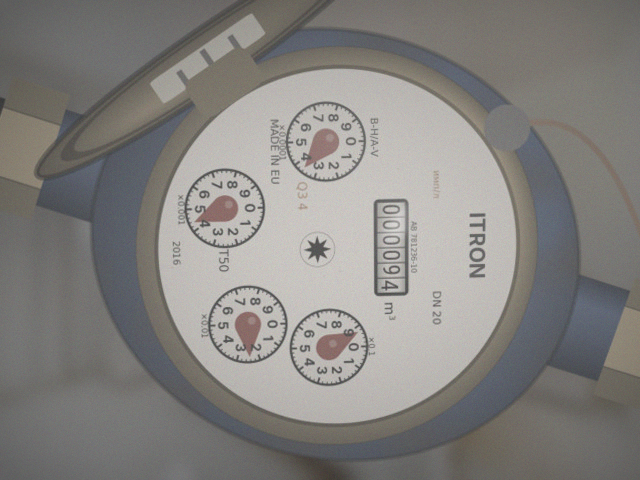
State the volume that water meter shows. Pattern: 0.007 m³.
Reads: 93.9243 m³
